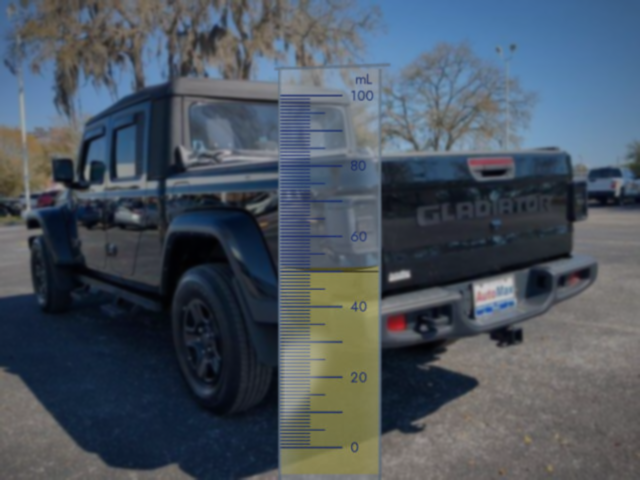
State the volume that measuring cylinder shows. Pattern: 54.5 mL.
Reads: 50 mL
